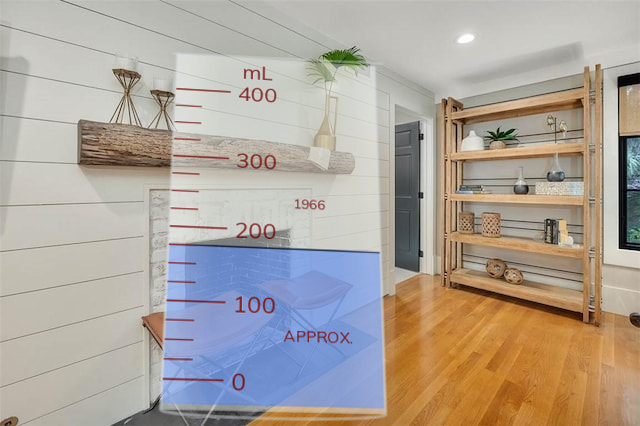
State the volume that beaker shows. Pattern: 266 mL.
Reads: 175 mL
